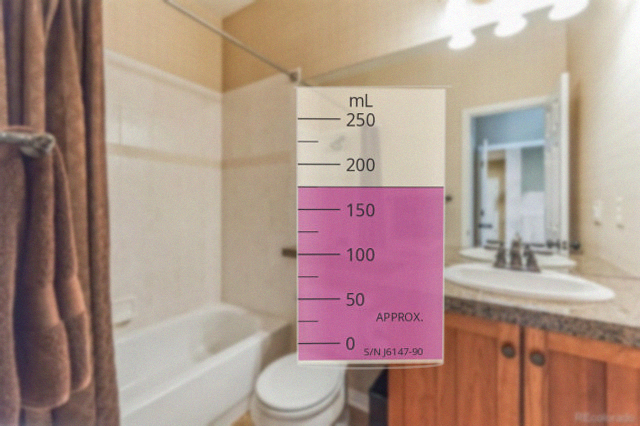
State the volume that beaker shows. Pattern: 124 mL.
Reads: 175 mL
